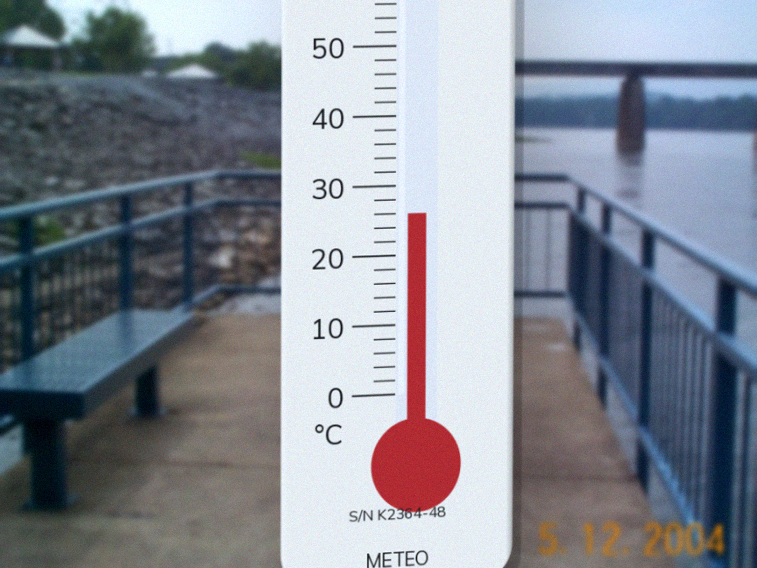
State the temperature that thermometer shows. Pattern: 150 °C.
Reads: 26 °C
